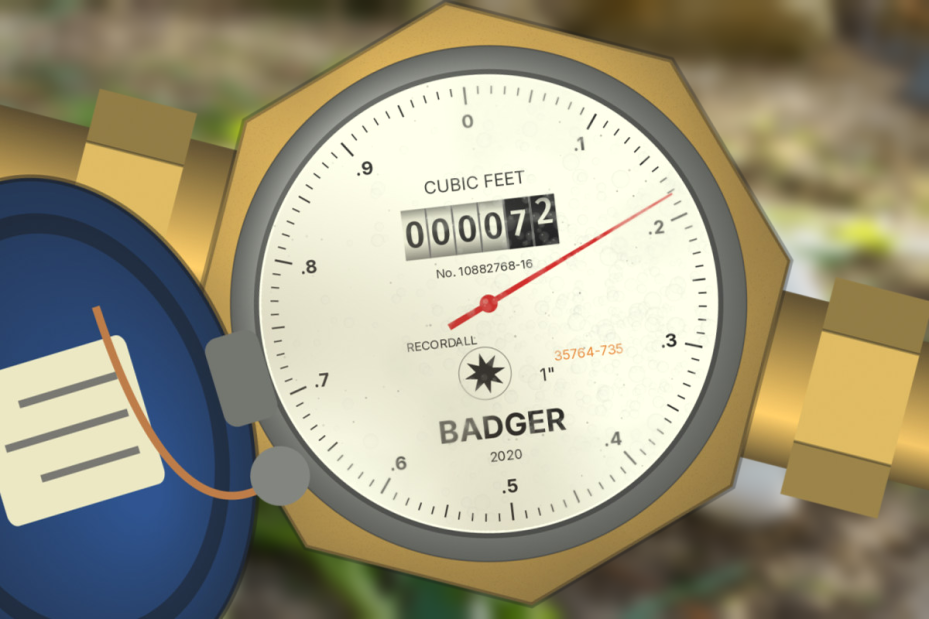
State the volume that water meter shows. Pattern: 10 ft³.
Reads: 72.18 ft³
